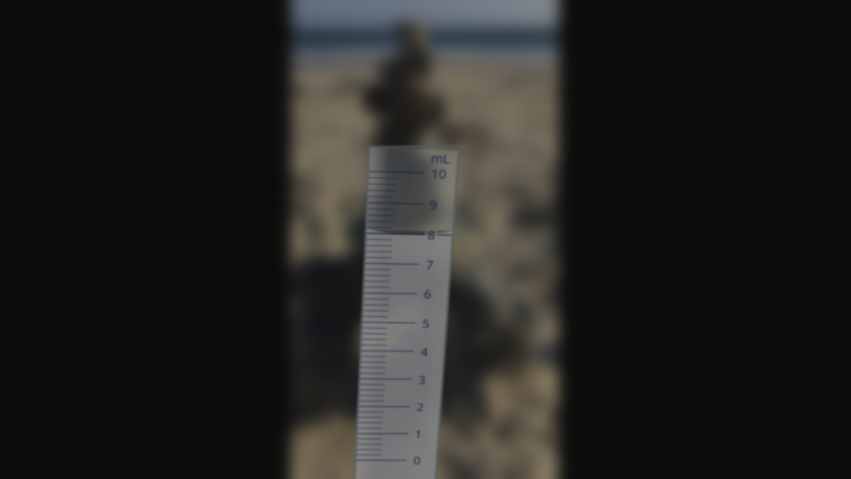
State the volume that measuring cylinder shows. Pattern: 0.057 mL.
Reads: 8 mL
